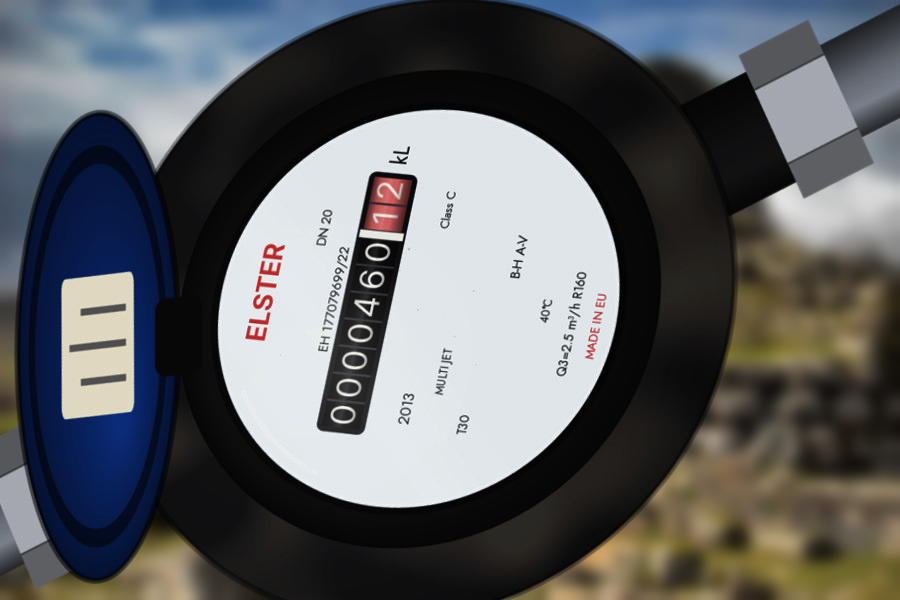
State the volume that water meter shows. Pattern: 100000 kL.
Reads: 460.12 kL
